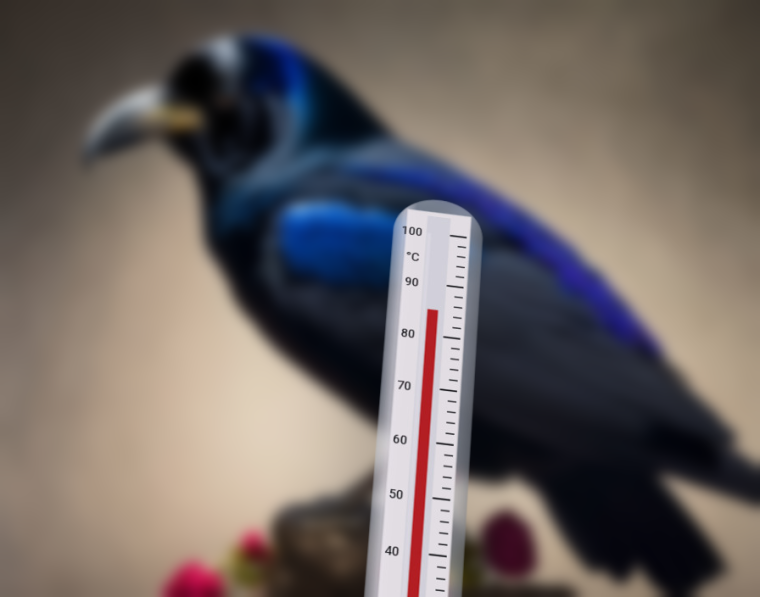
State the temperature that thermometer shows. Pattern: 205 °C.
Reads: 85 °C
